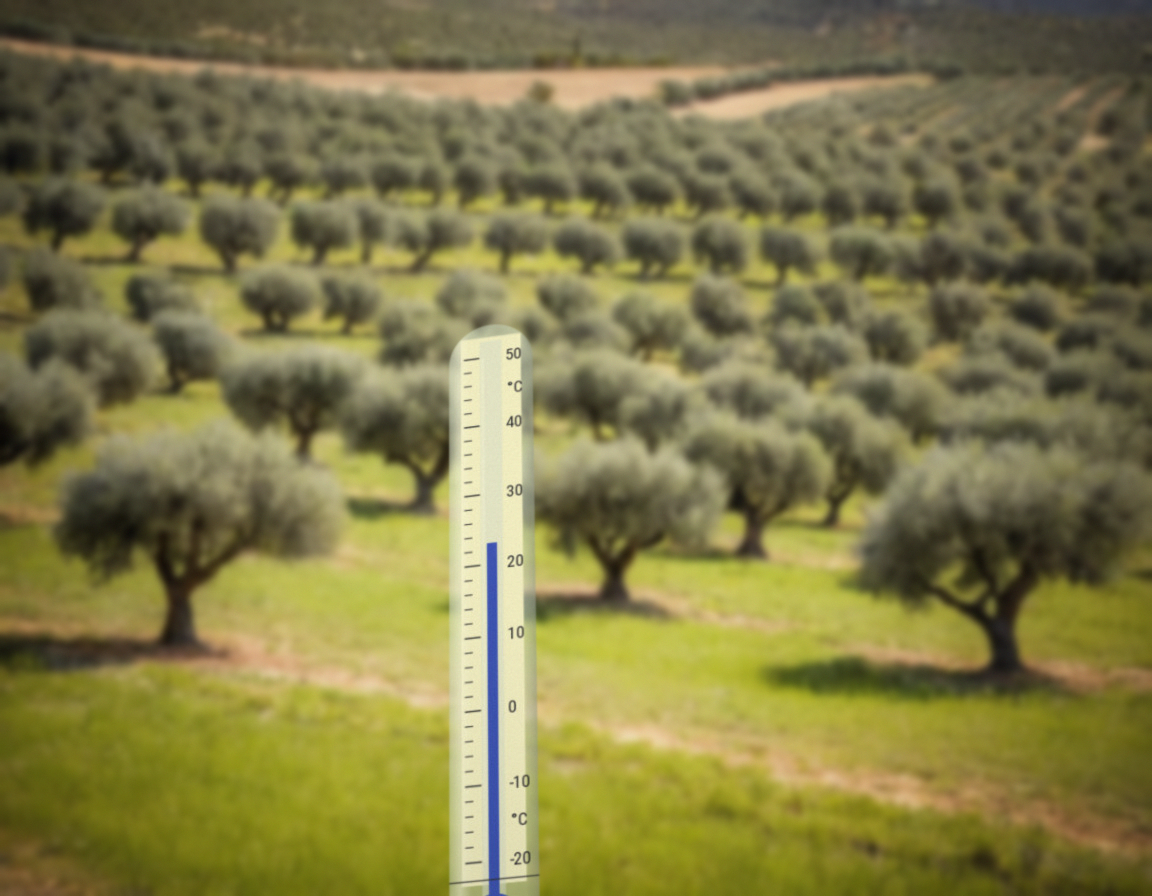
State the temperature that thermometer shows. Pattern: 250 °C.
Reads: 23 °C
